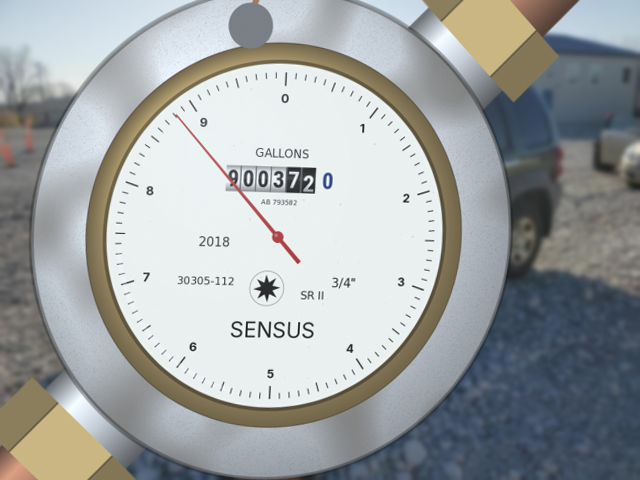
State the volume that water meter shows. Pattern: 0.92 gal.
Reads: 9003718.8 gal
